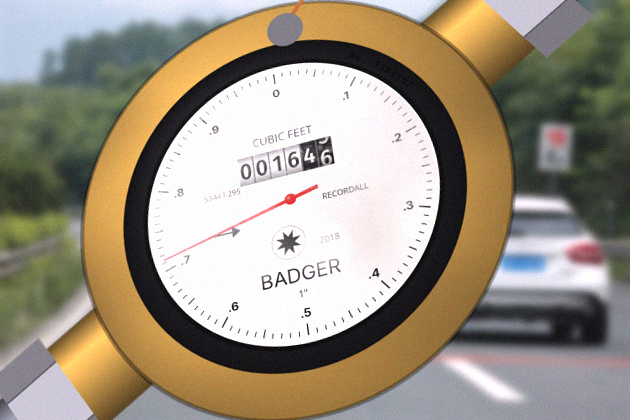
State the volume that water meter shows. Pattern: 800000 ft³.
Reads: 1645.71 ft³
